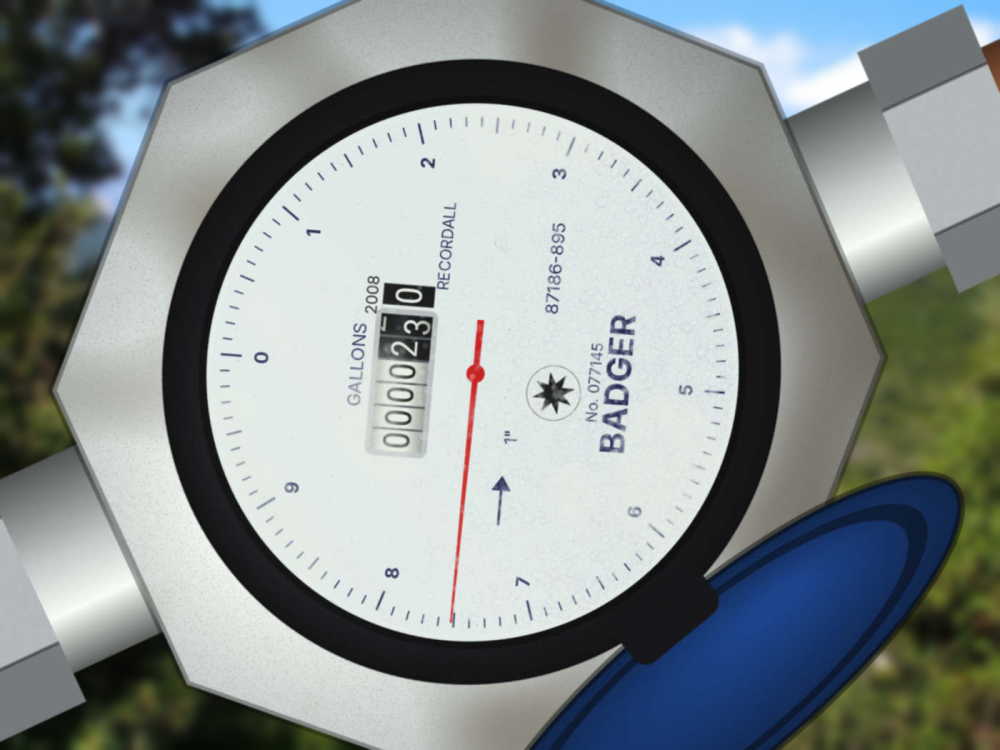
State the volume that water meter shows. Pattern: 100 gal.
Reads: 227.5 gal
